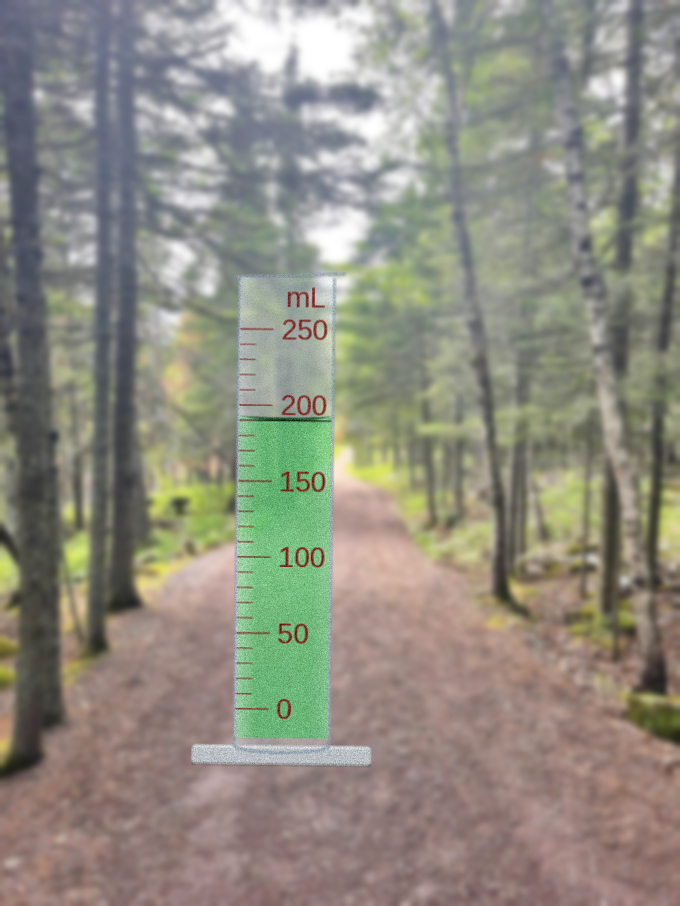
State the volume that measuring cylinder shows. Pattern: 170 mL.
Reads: 190 mL
